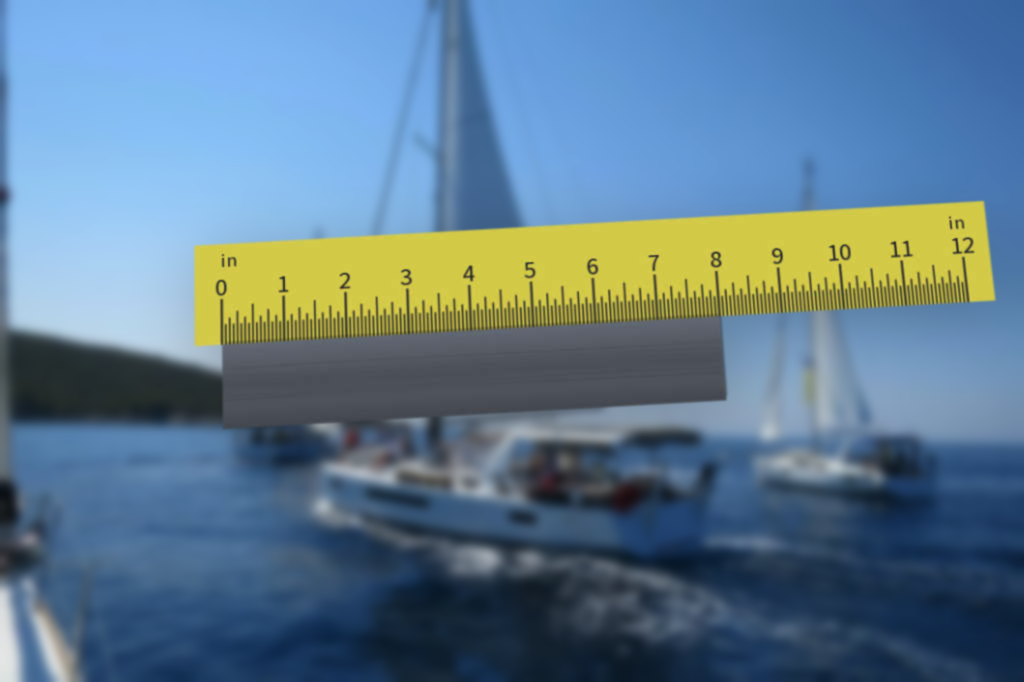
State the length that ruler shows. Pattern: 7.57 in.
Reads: 8 in
